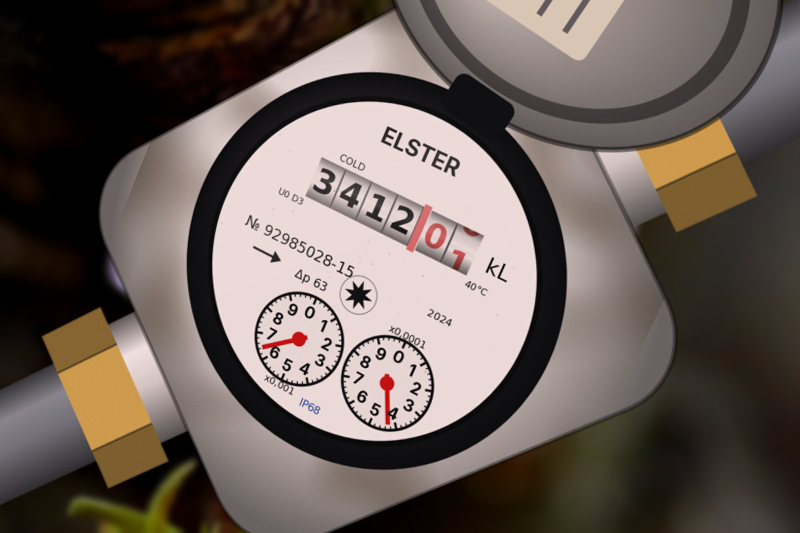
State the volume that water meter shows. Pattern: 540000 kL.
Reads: 3412.0064 kL
